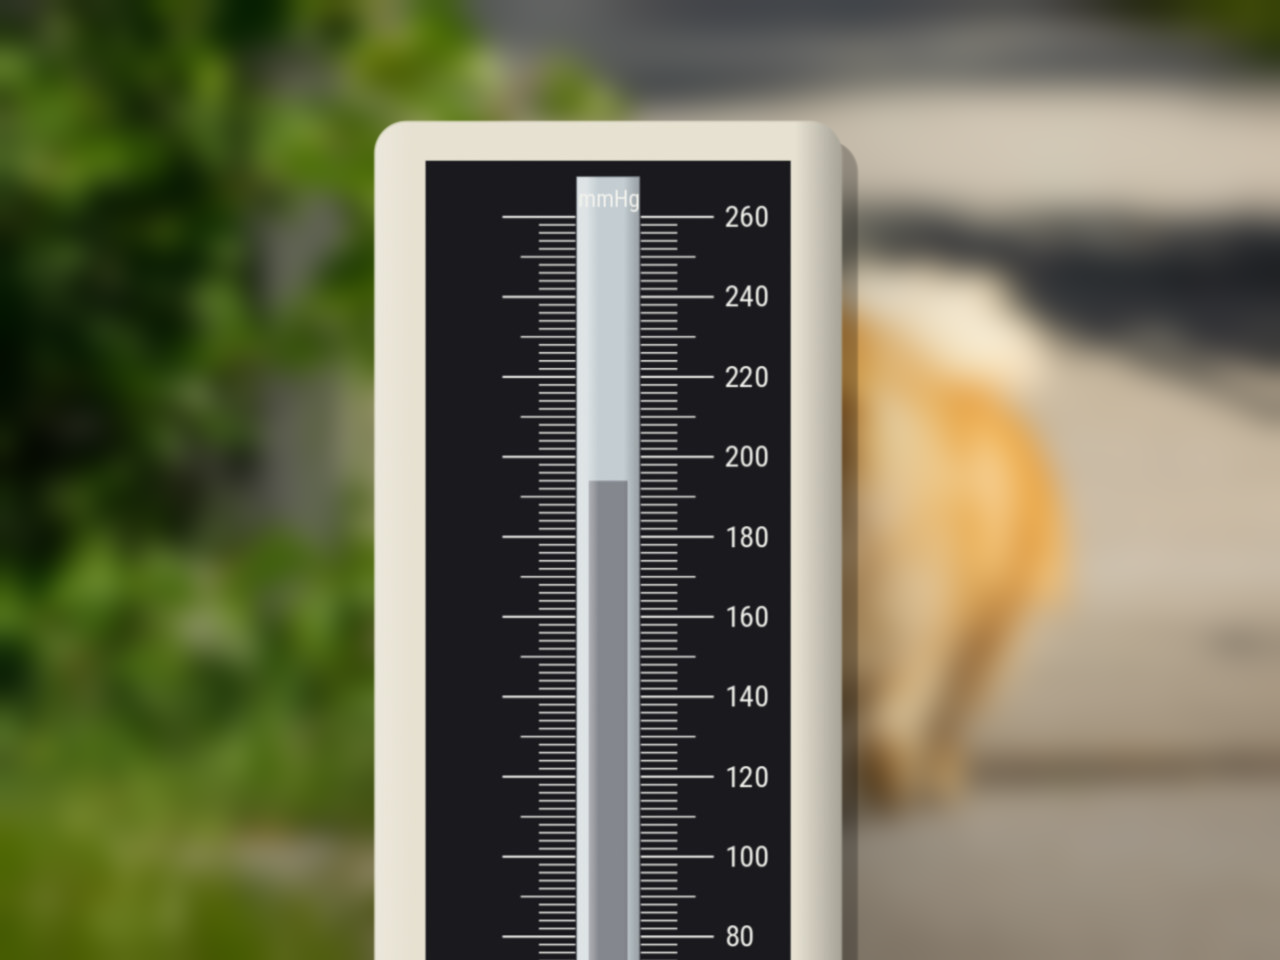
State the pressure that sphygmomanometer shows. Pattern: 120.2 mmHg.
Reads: 194 mmHg
